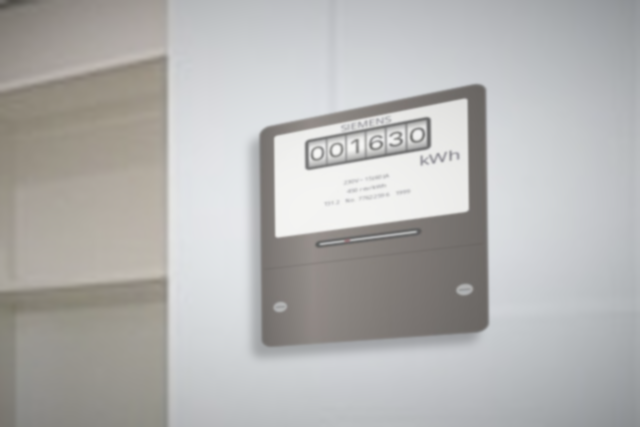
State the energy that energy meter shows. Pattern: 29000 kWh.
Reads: 1630 kWh
